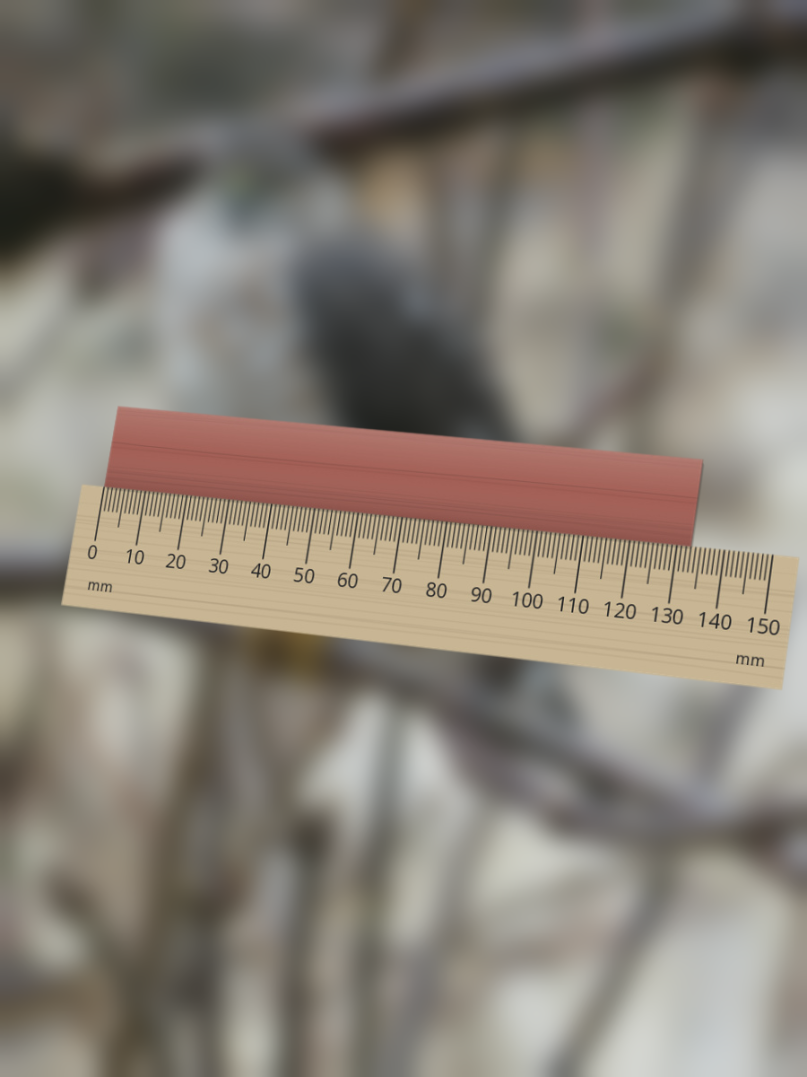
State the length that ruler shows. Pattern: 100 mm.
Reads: 133 mm
